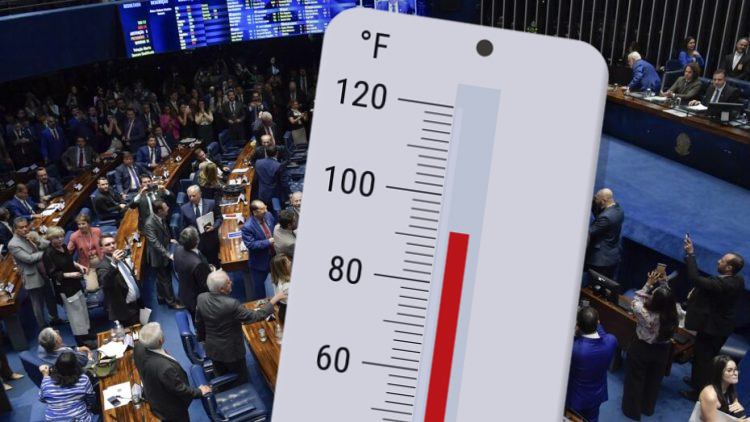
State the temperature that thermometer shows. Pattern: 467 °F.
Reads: 92 °F
